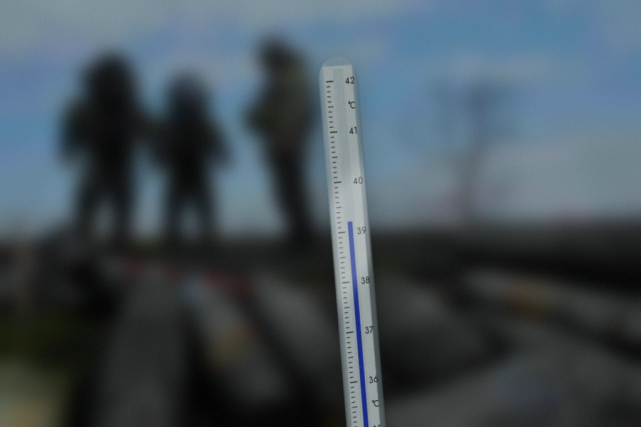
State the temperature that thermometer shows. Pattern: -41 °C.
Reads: 39.2 °C
